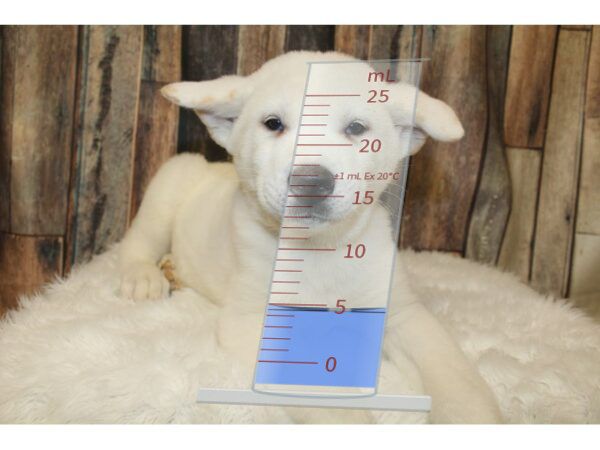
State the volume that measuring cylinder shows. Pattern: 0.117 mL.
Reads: 4.5 mL
